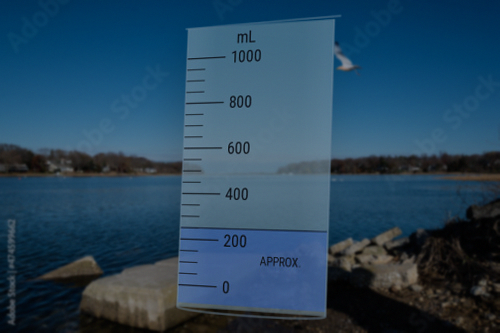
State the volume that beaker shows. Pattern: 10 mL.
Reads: 250 mL
